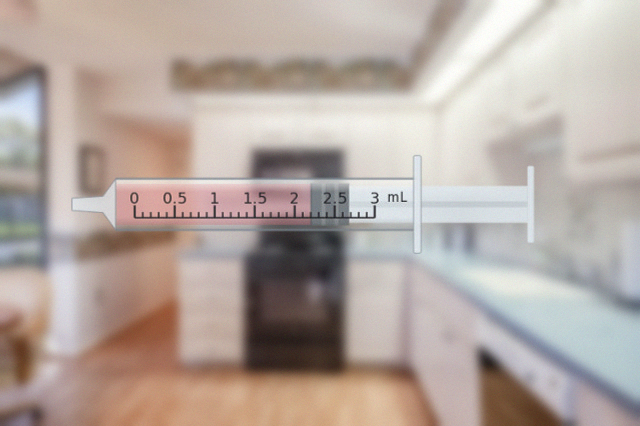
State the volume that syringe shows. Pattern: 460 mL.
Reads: 2.2 mL
